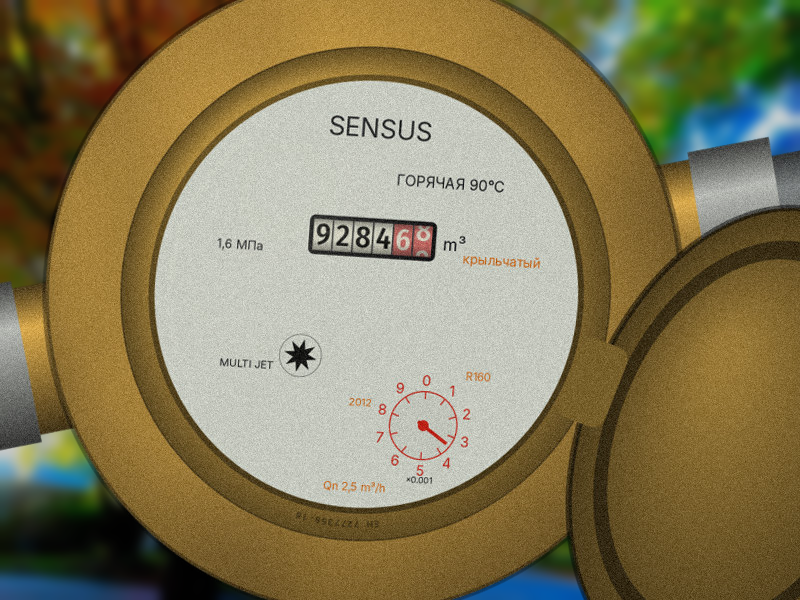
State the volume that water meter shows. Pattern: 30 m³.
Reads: 9284.683 m³
